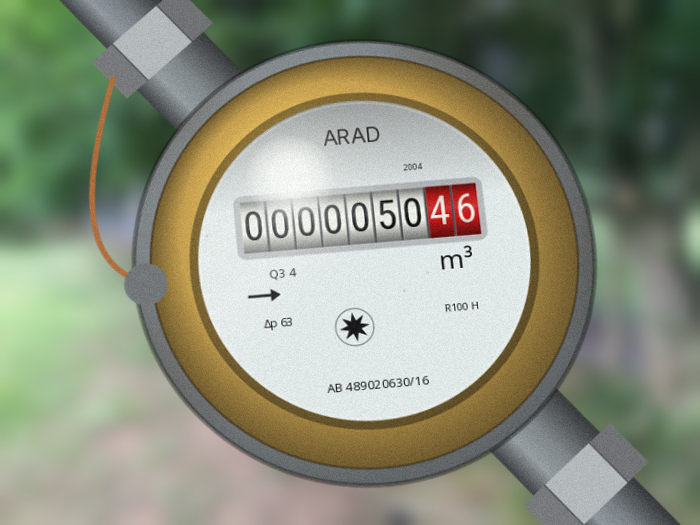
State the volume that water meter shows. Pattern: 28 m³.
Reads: 50.46 m³
